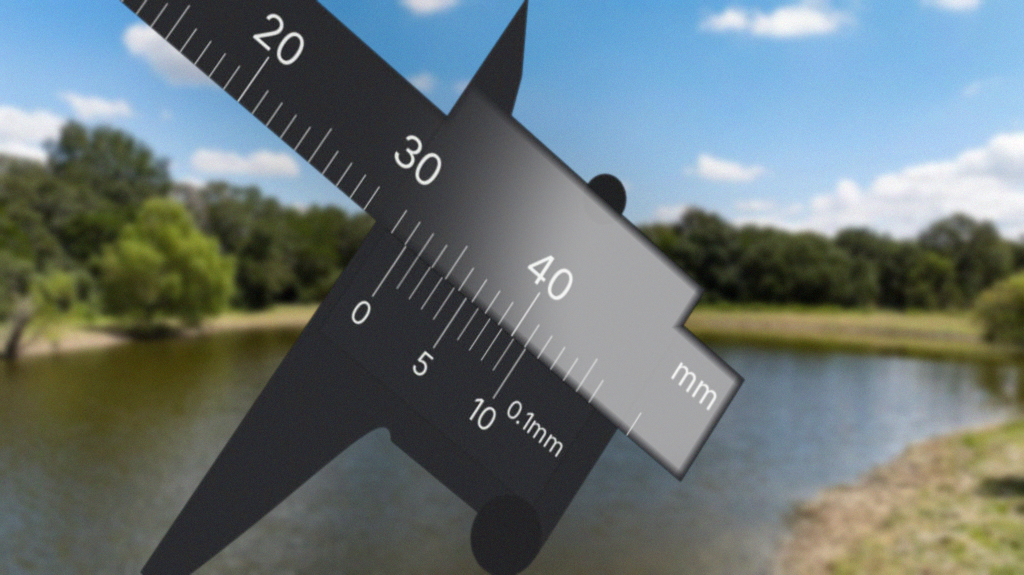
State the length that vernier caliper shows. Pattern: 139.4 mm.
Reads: 32.1 mm
